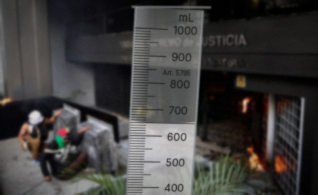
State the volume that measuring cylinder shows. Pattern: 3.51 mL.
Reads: 650 mL
